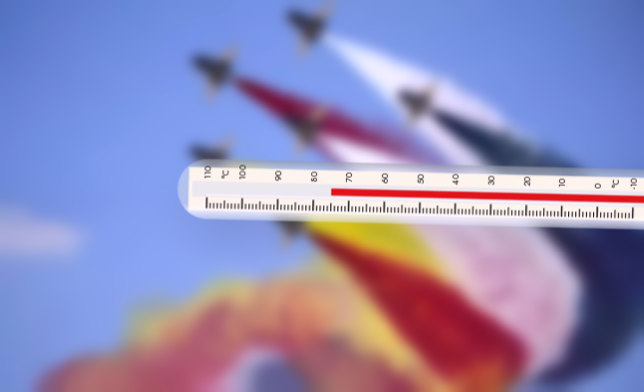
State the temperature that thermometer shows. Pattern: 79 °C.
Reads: 75 °C
